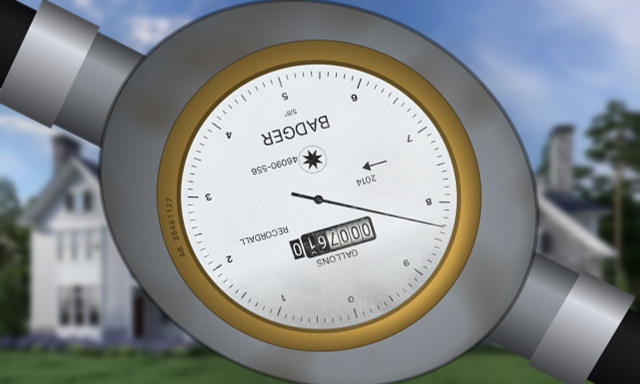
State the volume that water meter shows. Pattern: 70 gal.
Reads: 7608.3 gal
